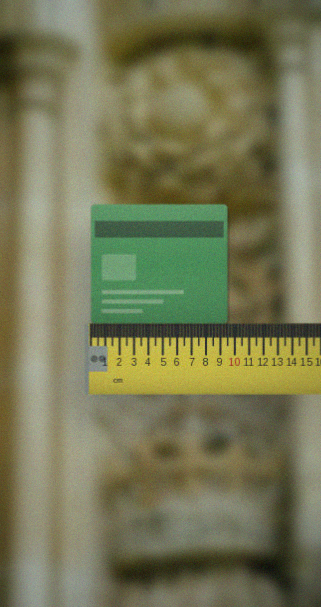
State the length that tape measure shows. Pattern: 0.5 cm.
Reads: 9.5 cm
